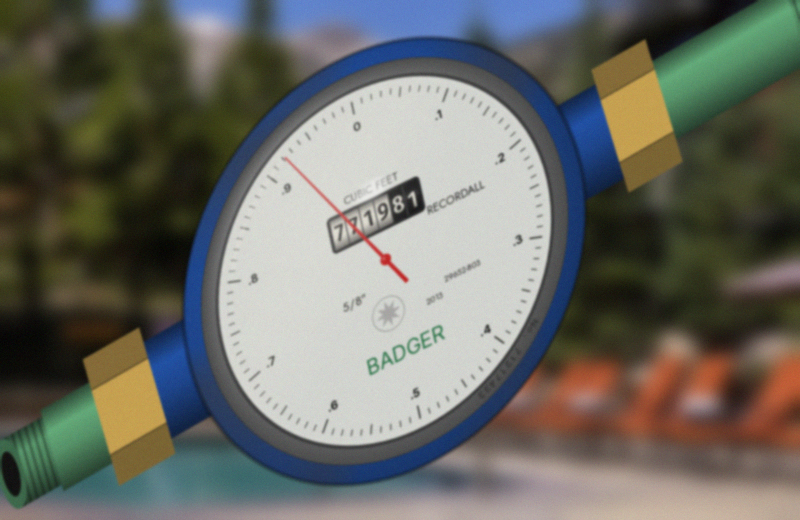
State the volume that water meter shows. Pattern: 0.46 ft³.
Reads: 771980.92 ft³
